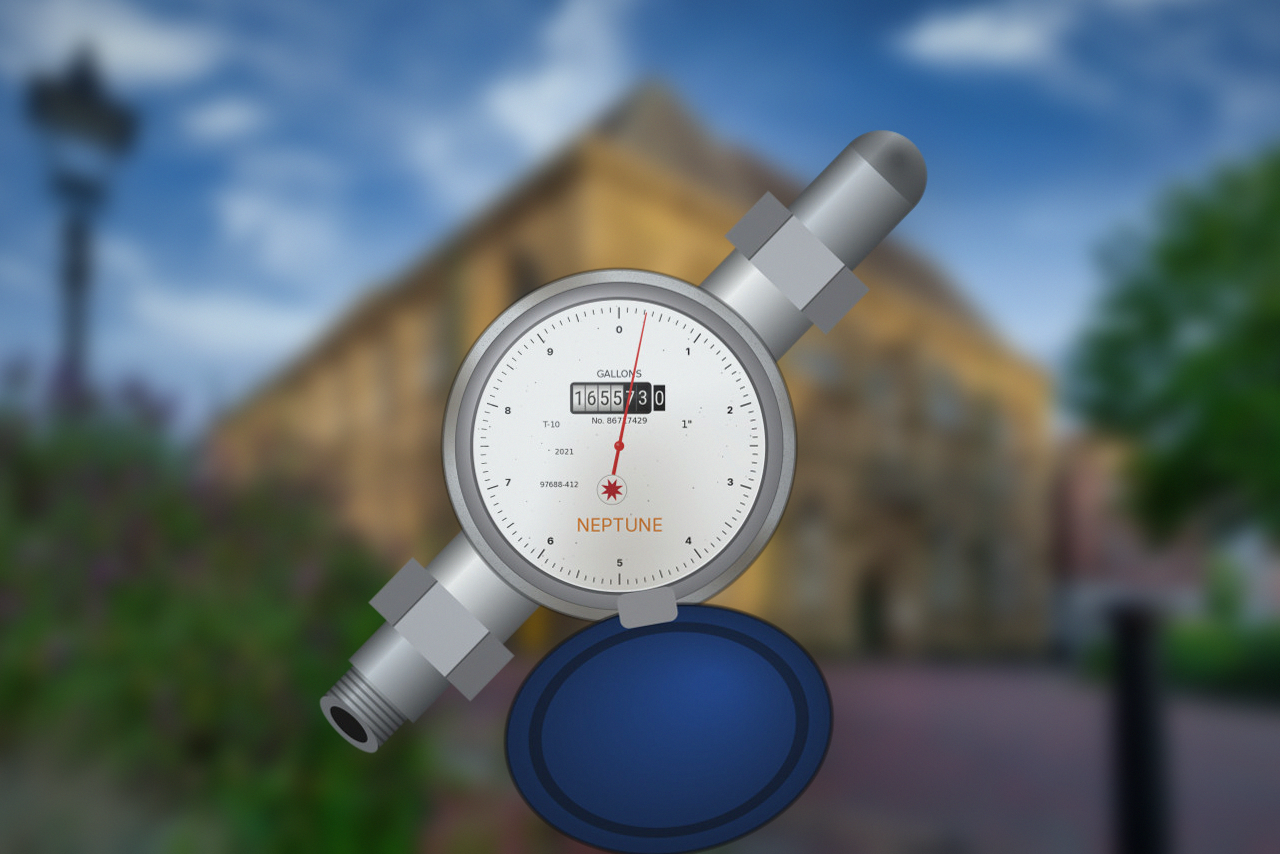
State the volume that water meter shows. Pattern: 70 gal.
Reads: 1655730.3 gal
